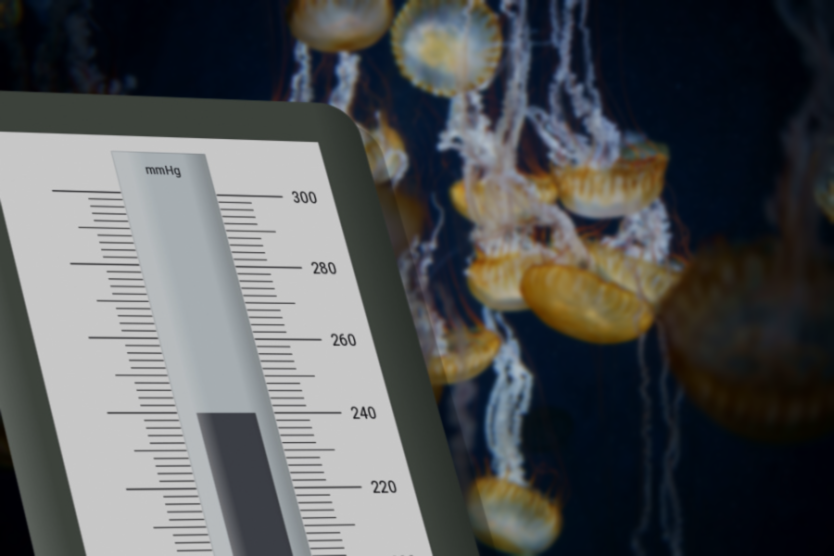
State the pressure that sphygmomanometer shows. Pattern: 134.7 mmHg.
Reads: 240 mmHg
